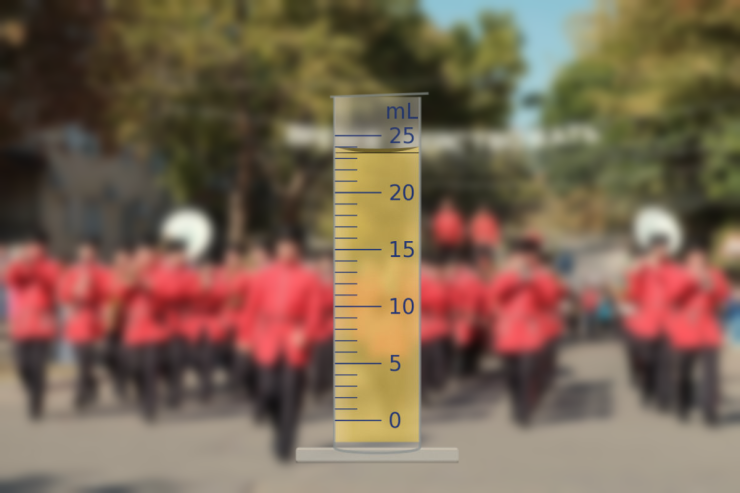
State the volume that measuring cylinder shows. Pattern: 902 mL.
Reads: 23.5 mL
